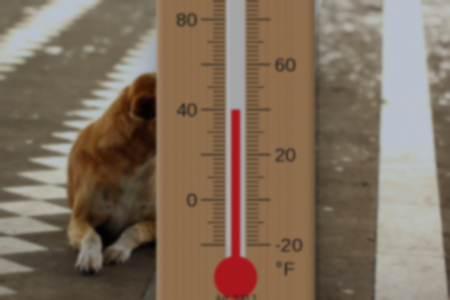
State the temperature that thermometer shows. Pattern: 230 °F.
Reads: 40 °F
